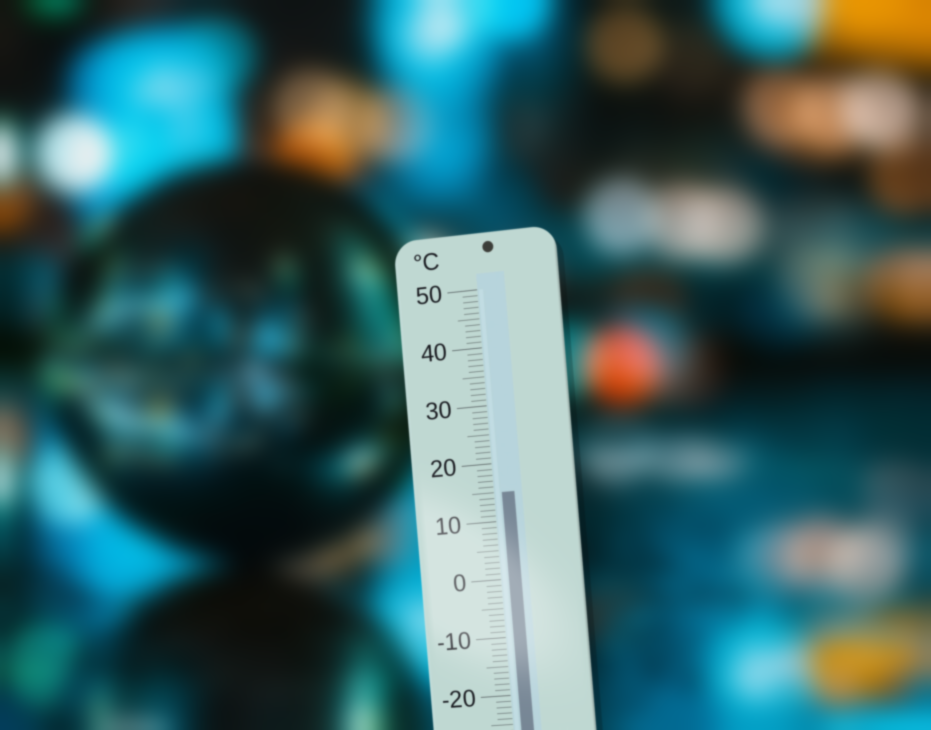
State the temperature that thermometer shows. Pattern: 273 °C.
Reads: 15 °C
